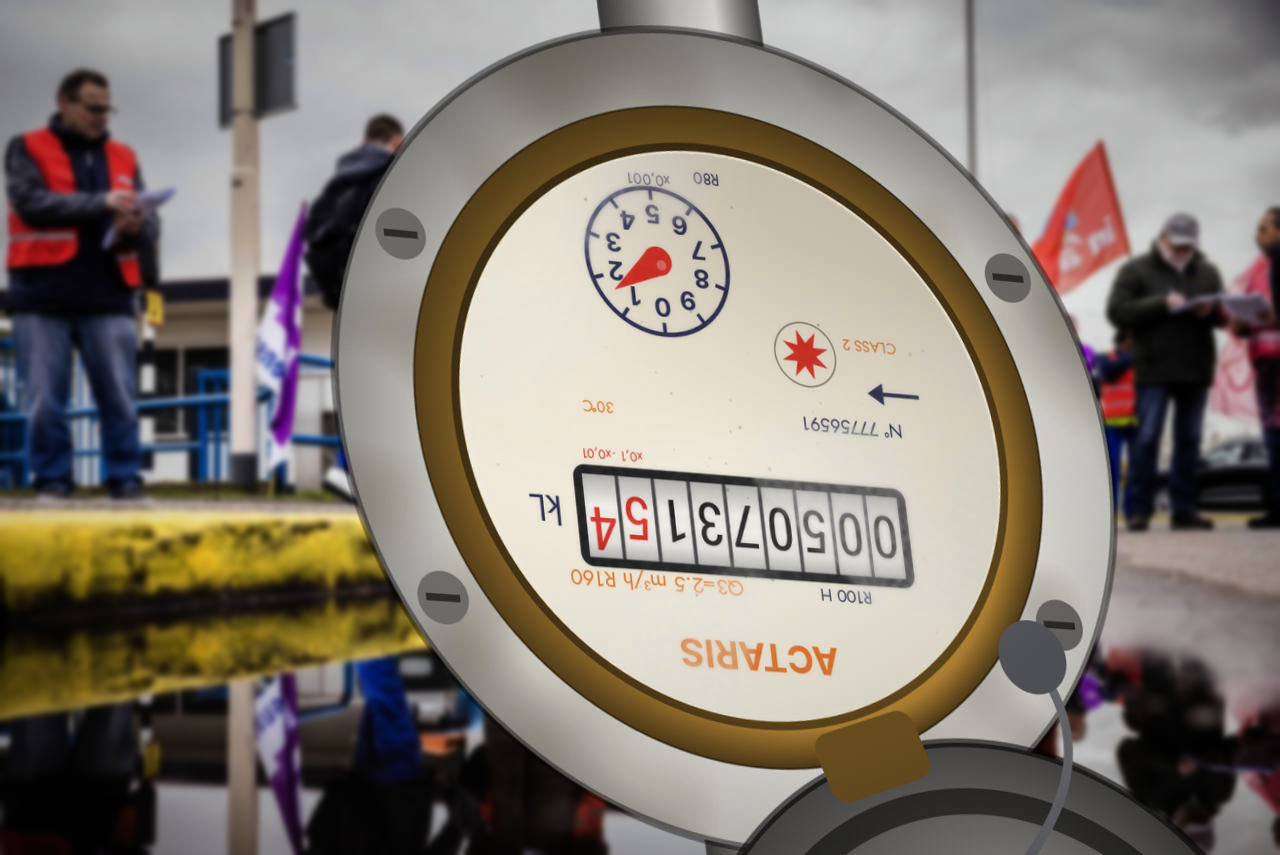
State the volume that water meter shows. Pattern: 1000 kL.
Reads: 50731.541 kL
